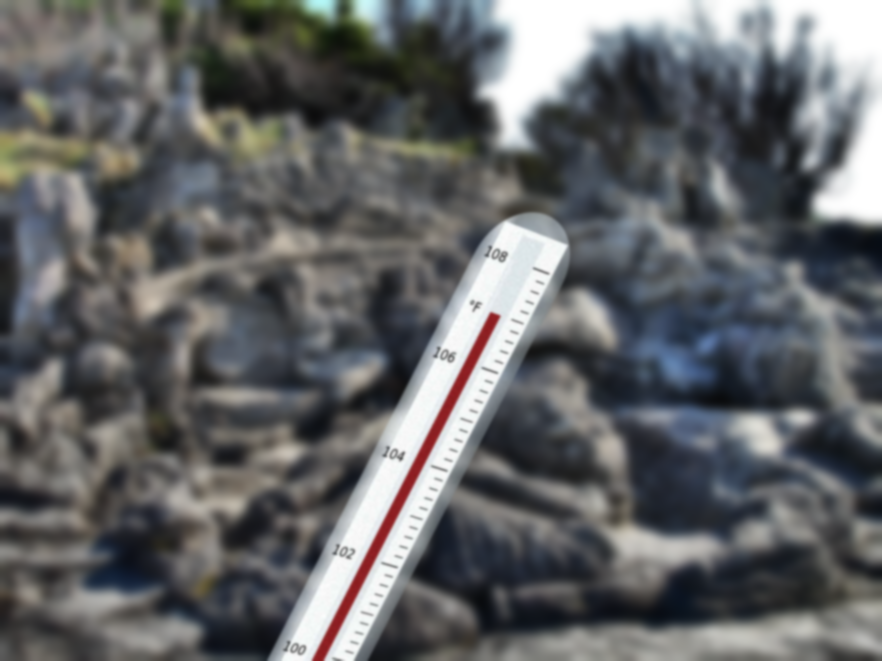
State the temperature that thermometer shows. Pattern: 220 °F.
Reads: 107 °F
